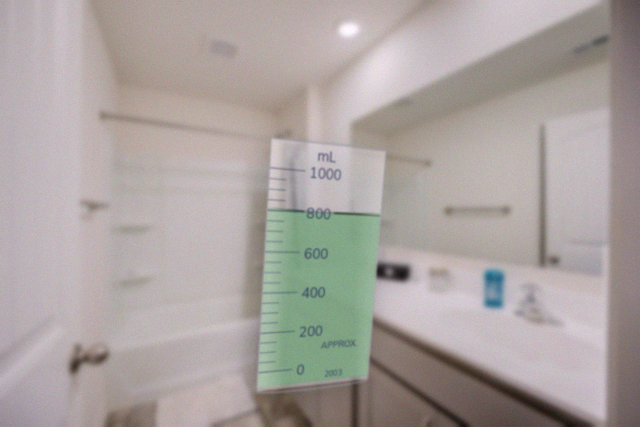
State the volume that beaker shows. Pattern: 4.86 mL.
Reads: 800 mL
